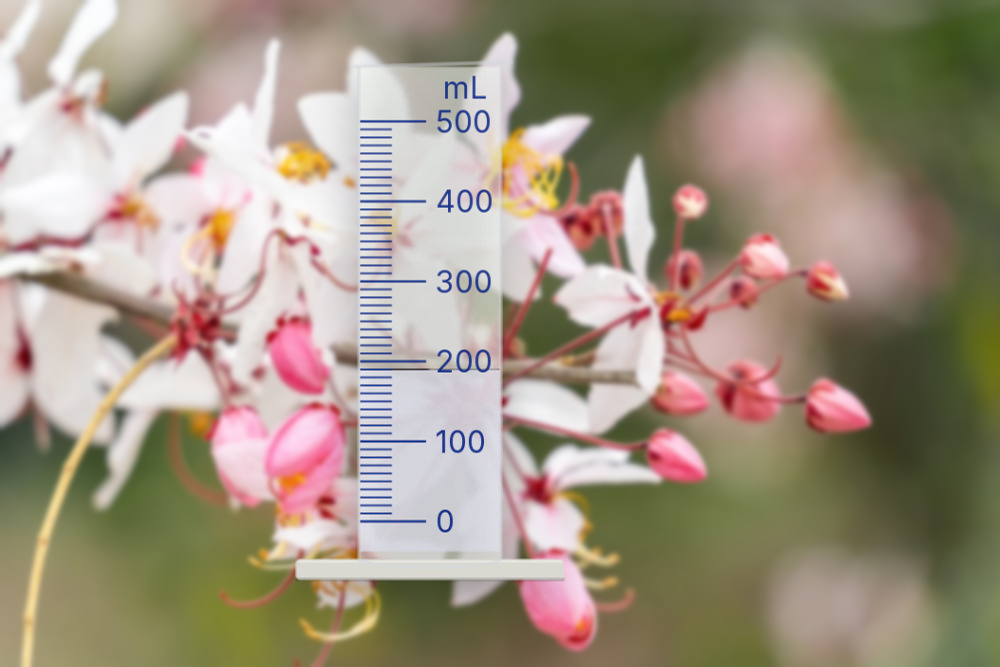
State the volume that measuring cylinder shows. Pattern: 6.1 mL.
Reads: 190 mL
